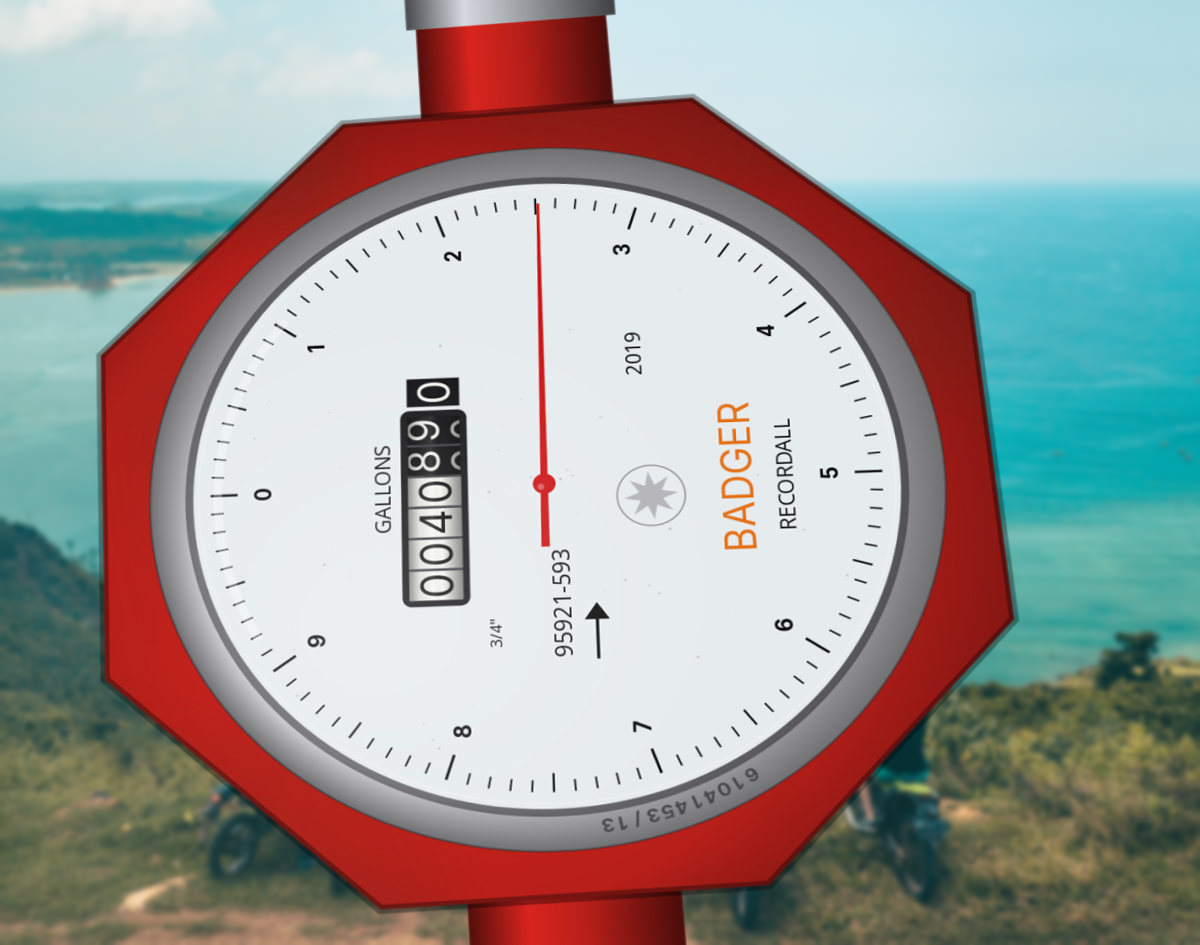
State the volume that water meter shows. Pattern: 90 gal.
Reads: 40892.5 gal
